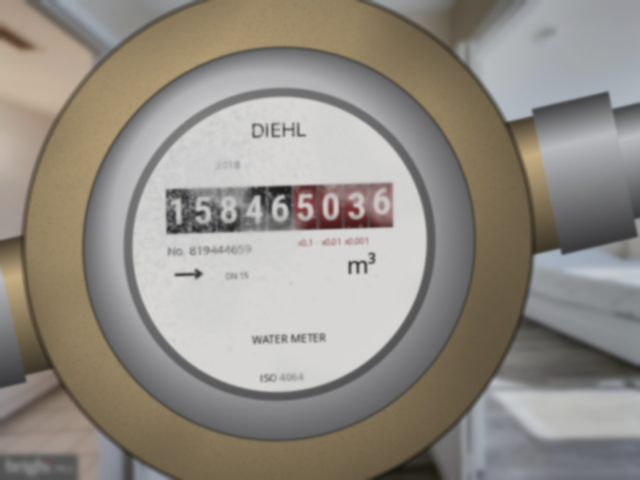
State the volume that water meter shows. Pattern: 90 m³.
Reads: 15846.5036 m³
